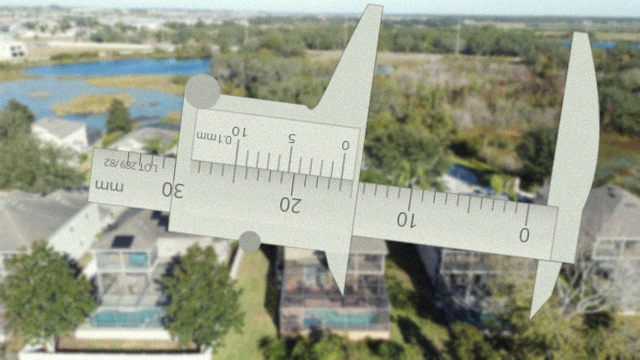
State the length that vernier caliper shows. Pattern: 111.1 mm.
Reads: 16.0 mm
